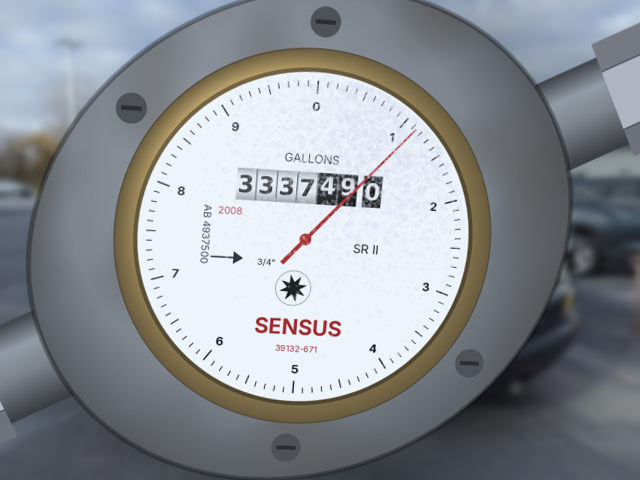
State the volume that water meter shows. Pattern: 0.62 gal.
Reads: 3337491.1 gal
